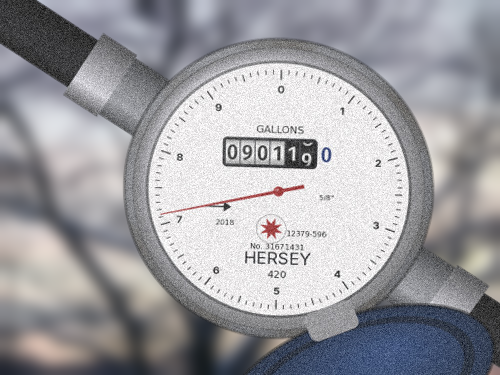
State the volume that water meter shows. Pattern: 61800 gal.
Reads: 901187.1 gal
